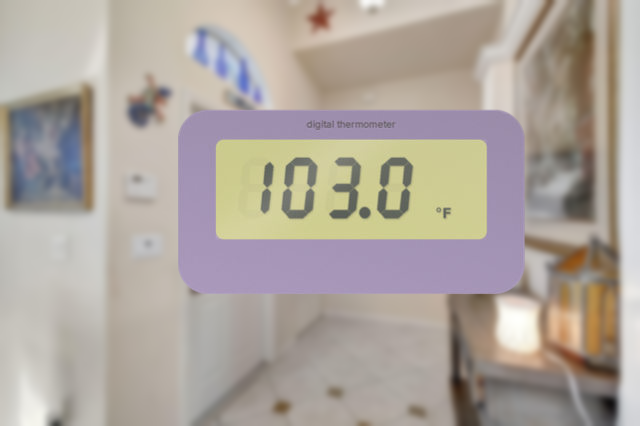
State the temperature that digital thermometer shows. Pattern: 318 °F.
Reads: 103.0 °F
